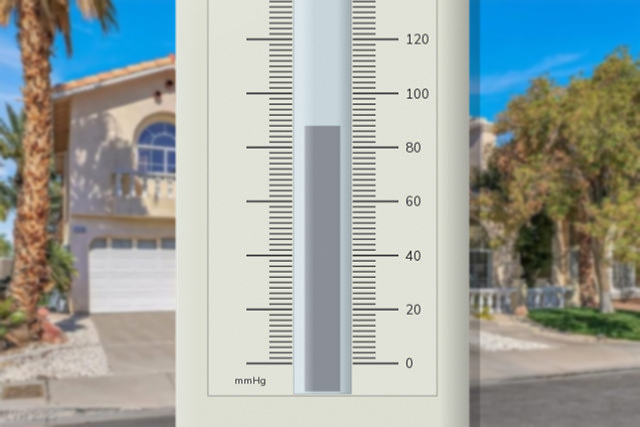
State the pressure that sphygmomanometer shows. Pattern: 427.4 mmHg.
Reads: 88 mmHg
